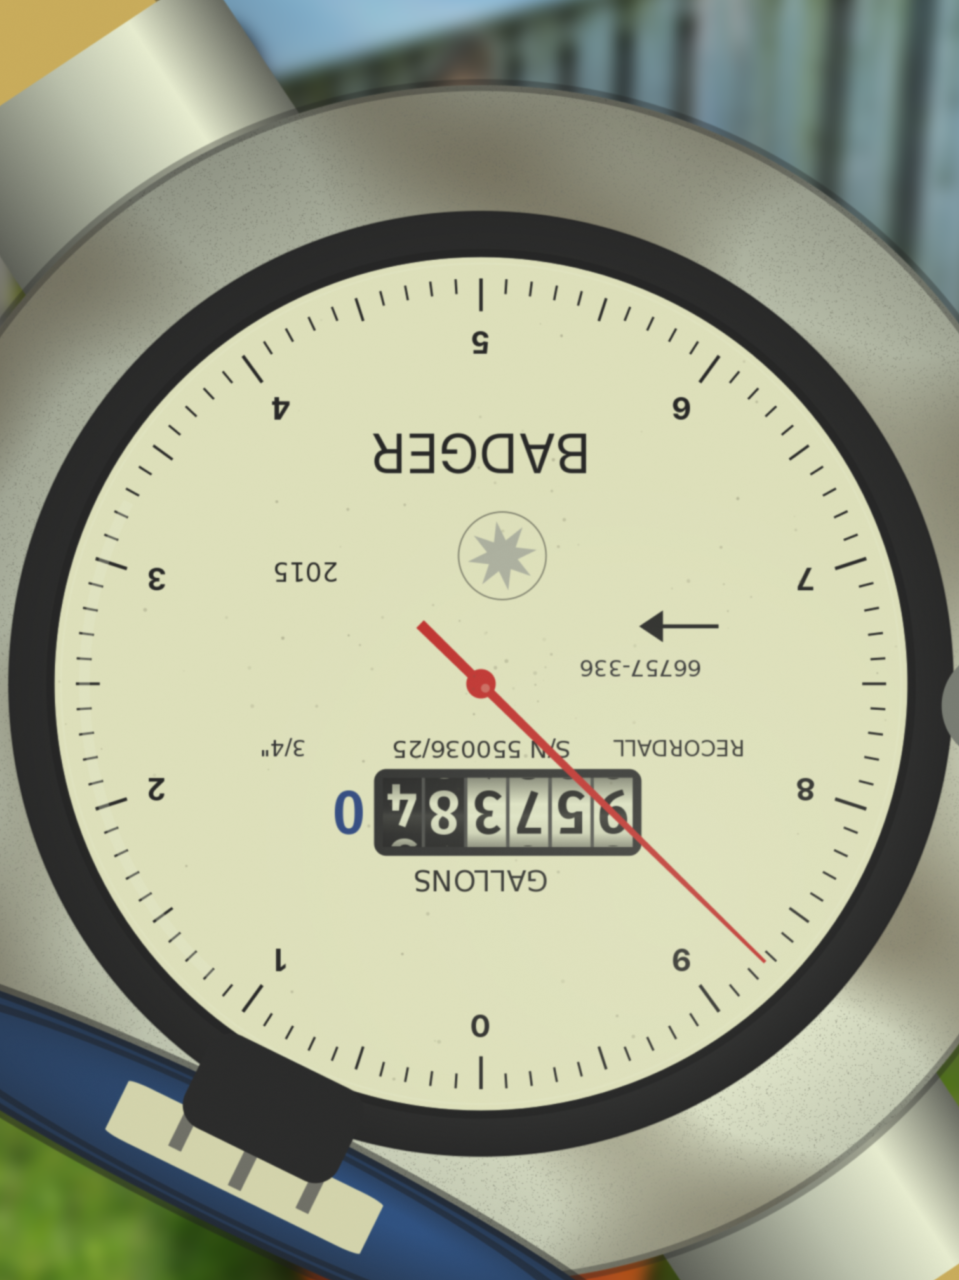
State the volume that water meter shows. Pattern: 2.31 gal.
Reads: 9573838.7 gal
